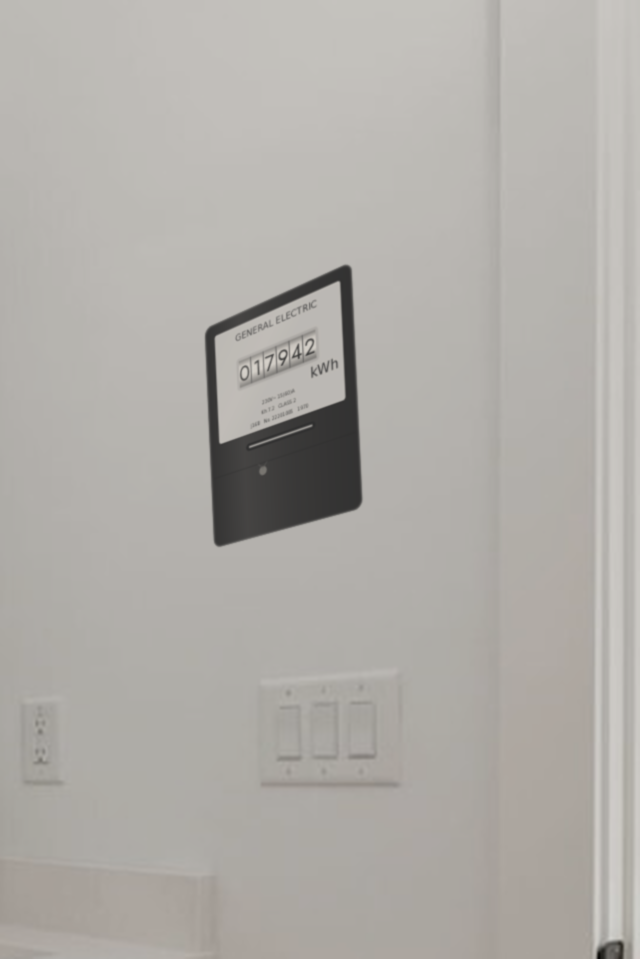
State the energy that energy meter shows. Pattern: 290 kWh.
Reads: 17942 kWh
